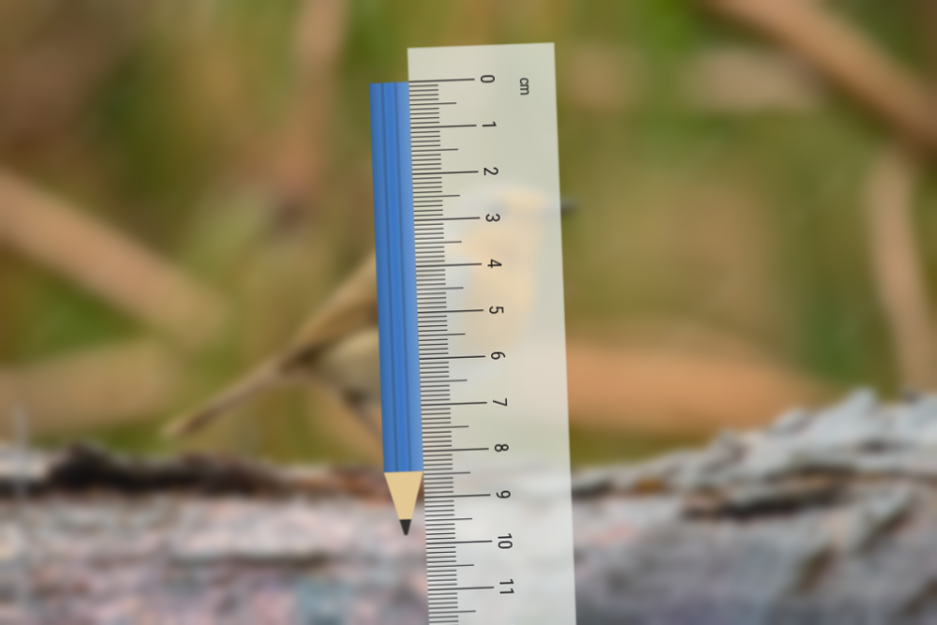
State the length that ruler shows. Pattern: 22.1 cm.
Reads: 9.8 cm
